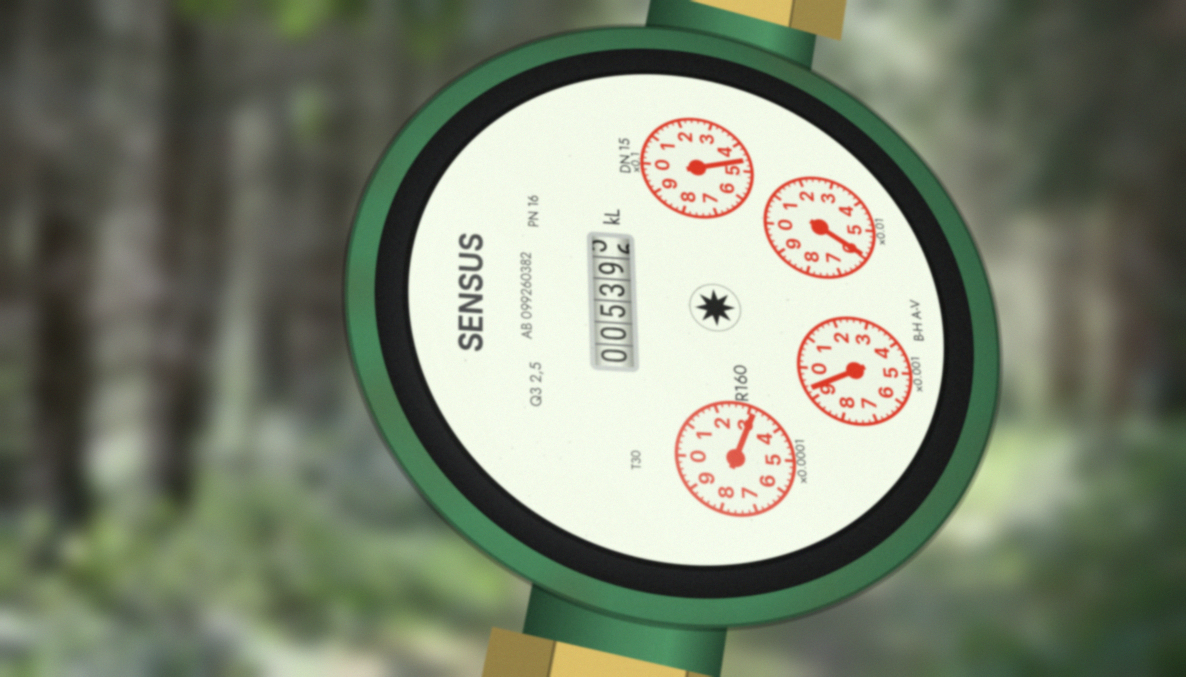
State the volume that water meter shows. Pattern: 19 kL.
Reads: 5395.4593 kL
